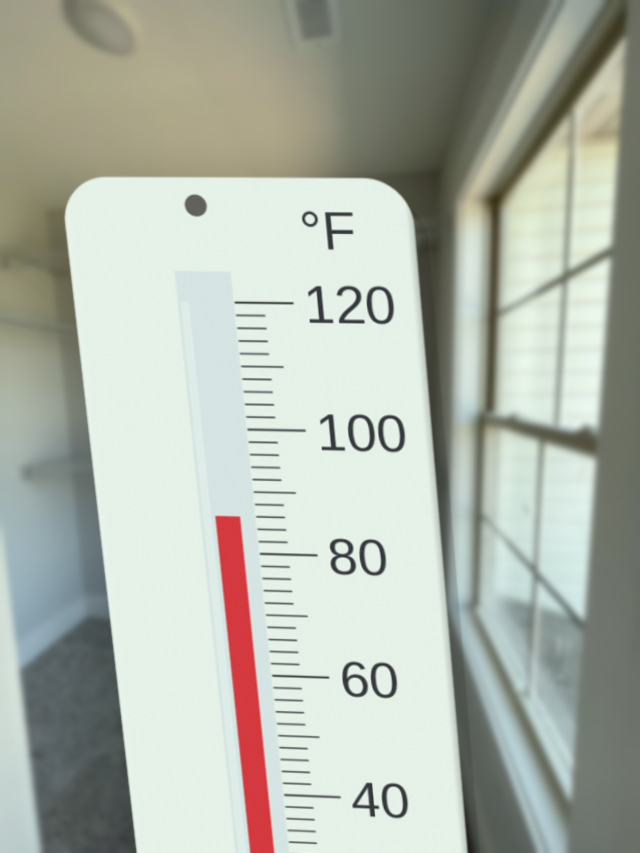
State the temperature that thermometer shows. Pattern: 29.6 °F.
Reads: 86 °F
